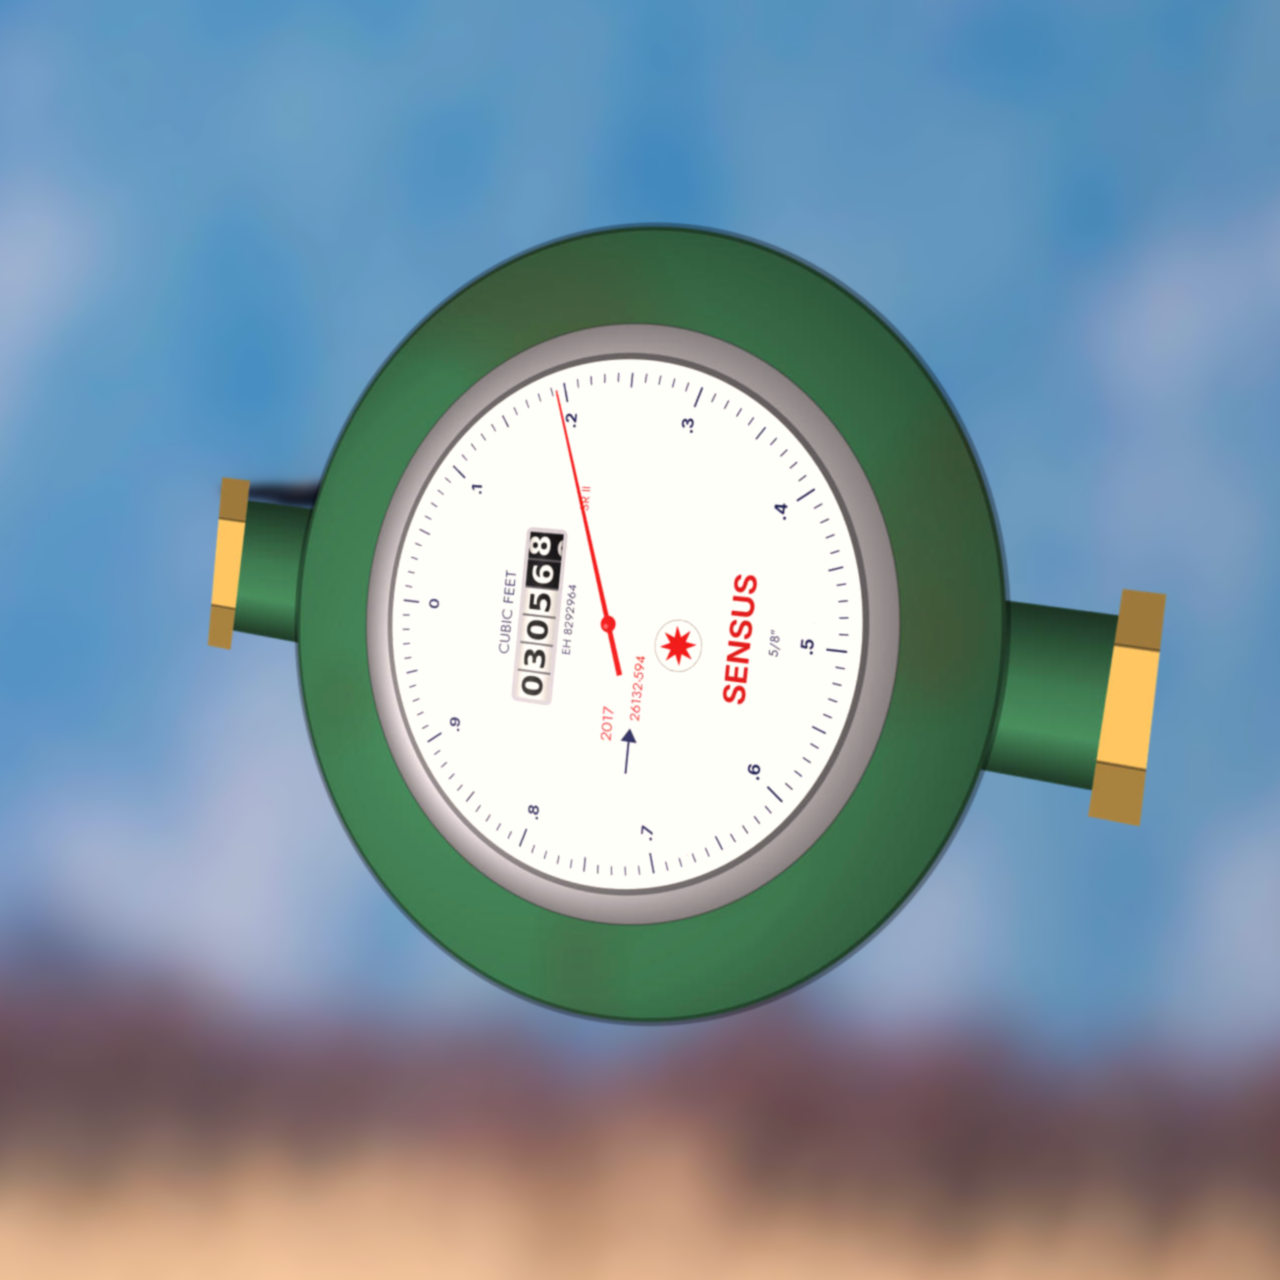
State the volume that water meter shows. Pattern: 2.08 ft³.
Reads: 30568.19 ft³
